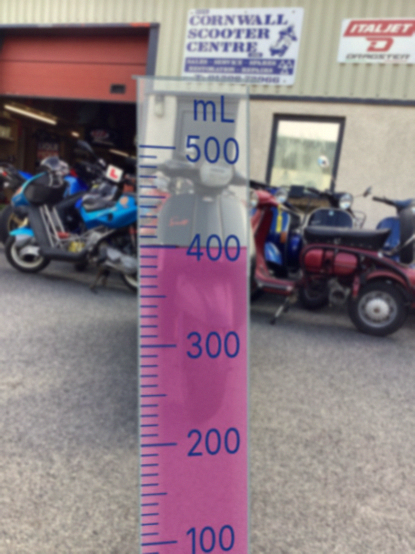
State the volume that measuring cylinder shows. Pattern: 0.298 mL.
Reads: 400 mL
